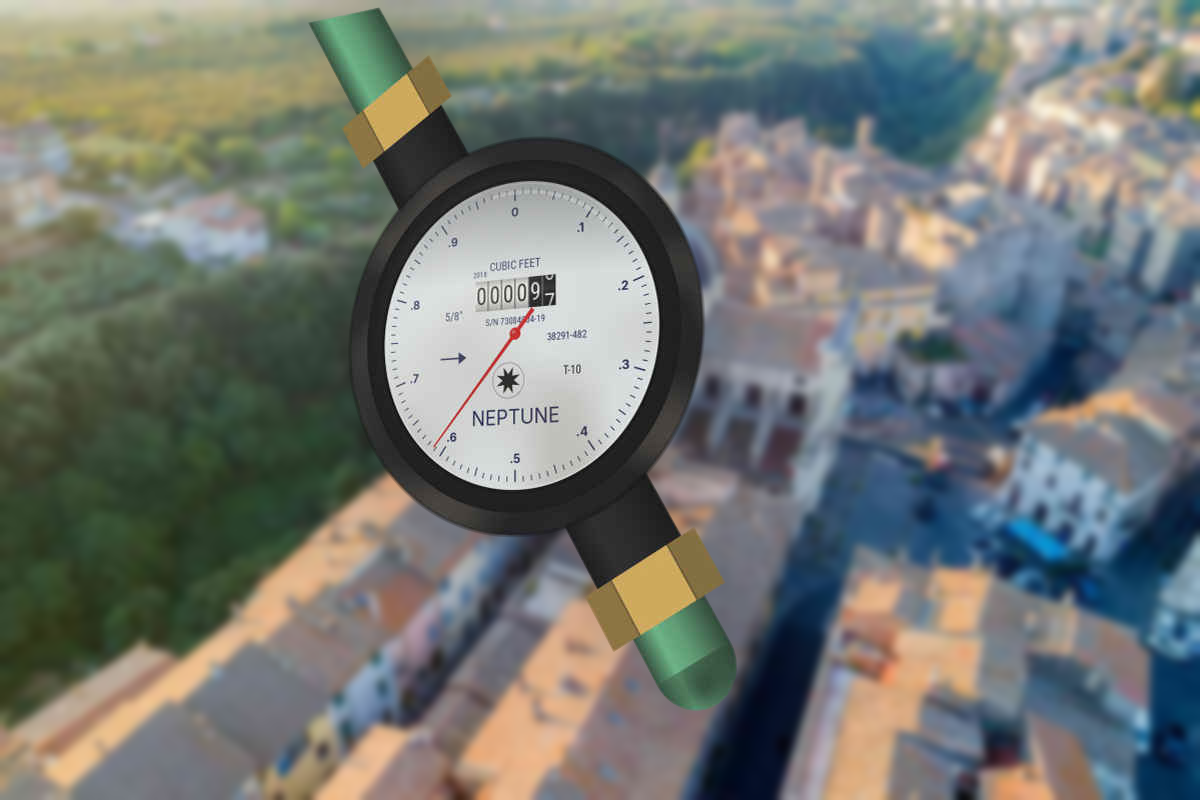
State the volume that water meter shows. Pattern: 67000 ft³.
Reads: 96.61 ft³
